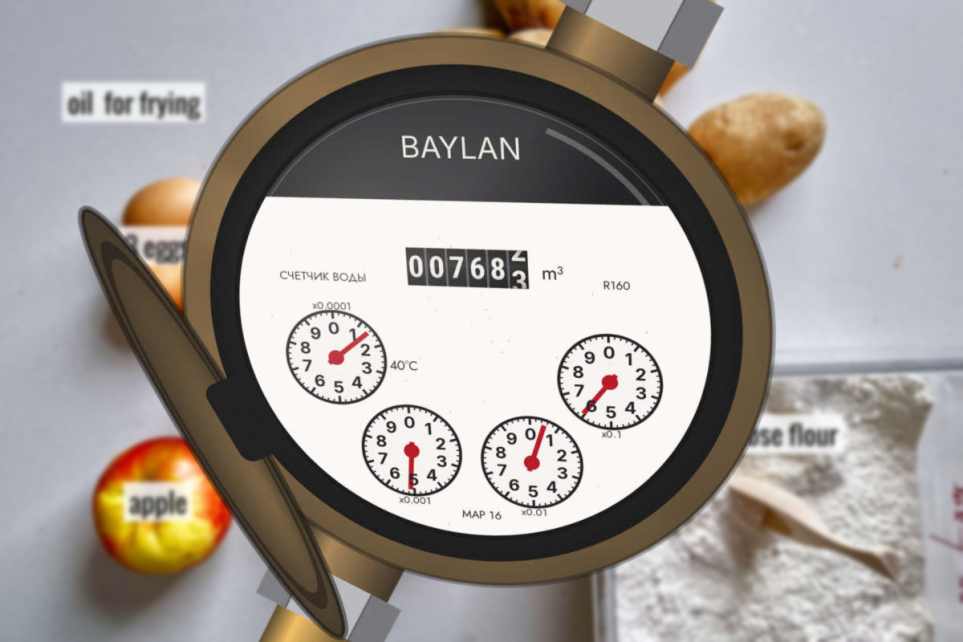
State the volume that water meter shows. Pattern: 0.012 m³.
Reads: 7682.6051 m³
